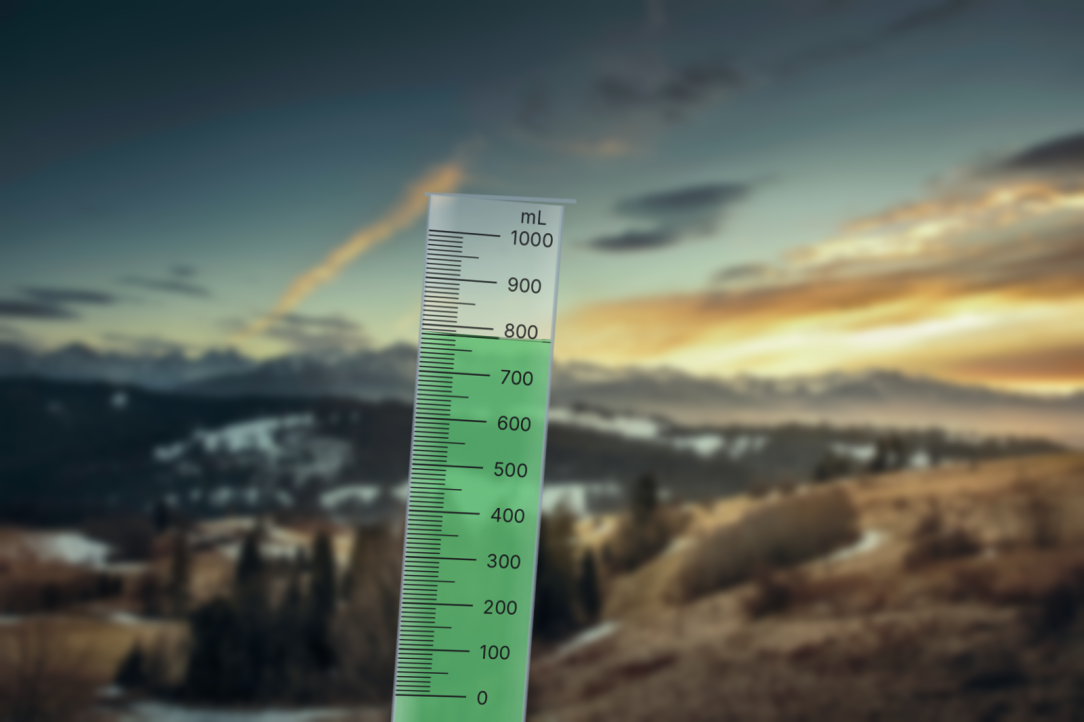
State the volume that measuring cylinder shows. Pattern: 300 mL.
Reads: 780 mL
